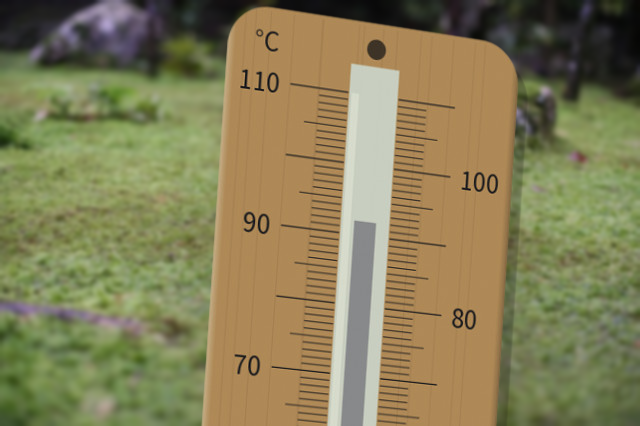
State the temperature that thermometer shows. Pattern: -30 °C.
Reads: 92 °C
